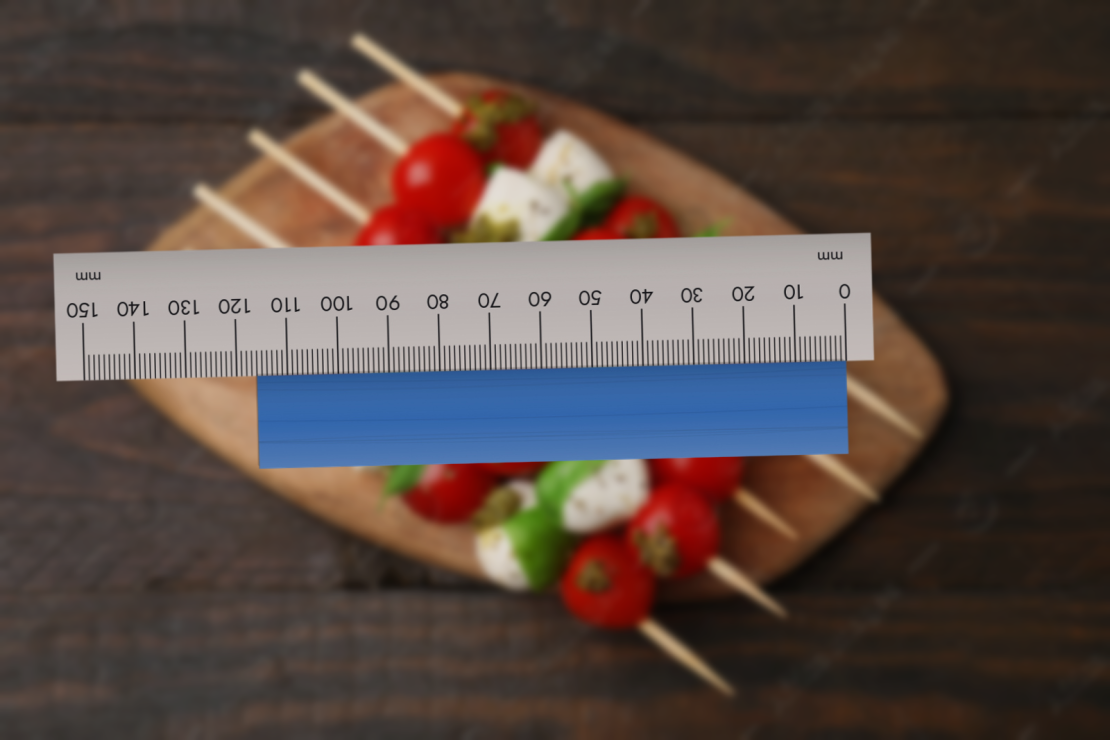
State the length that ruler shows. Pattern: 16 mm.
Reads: 116 mm
